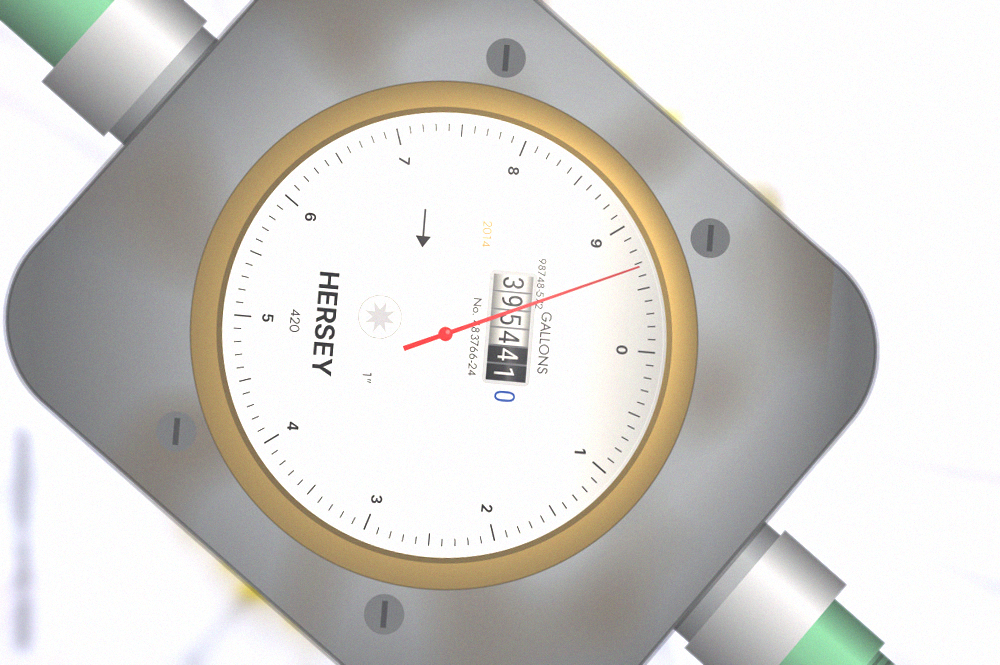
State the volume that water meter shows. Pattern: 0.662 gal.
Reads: 3954409.3 gal
